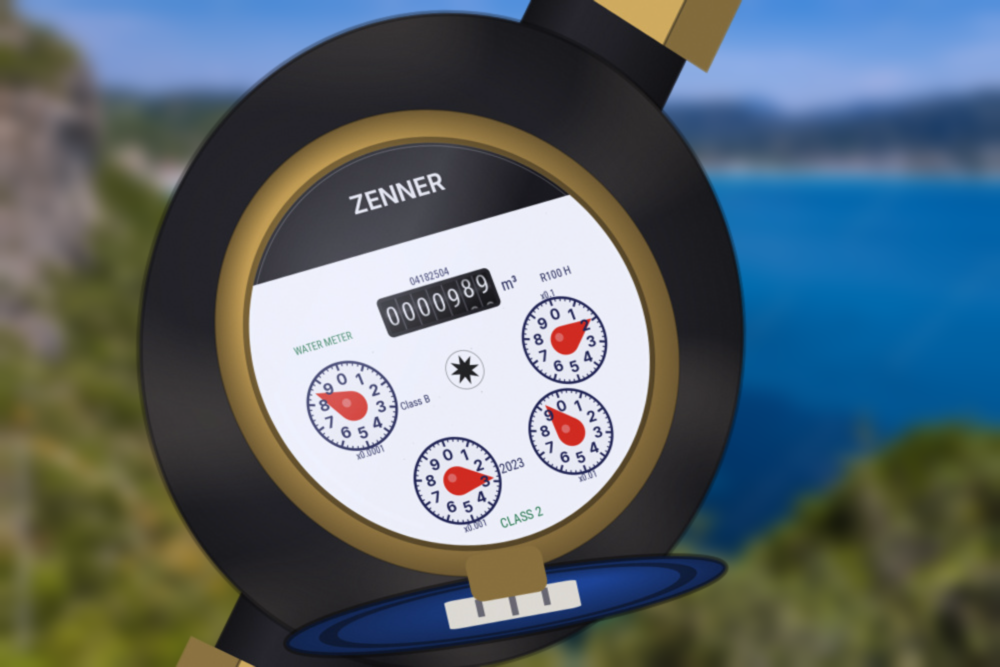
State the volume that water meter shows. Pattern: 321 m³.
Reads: 989.1928 m³
